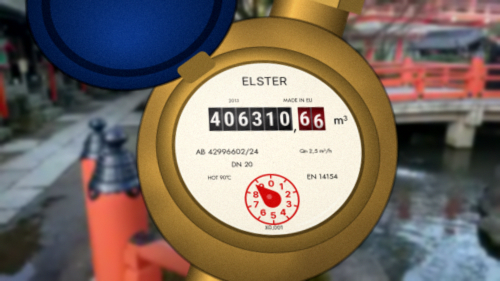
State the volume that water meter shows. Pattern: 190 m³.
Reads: 406310.658 m³
